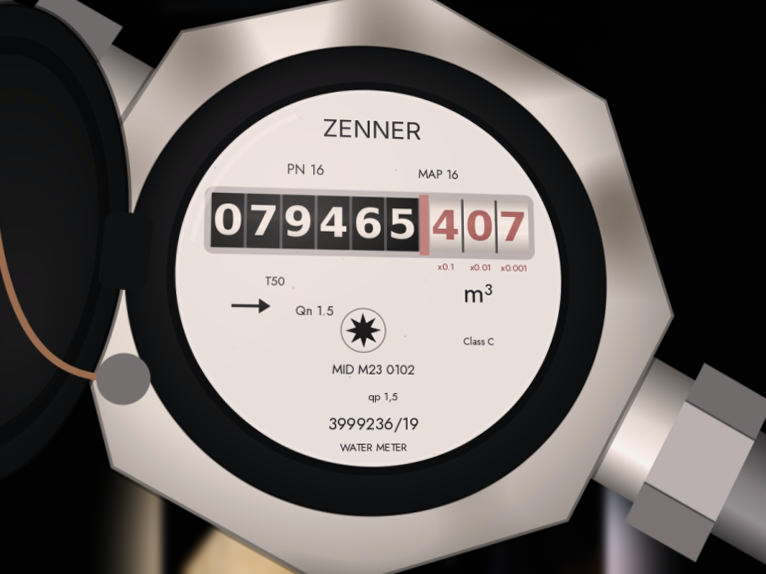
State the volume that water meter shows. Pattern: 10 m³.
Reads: 79465.407 m³
